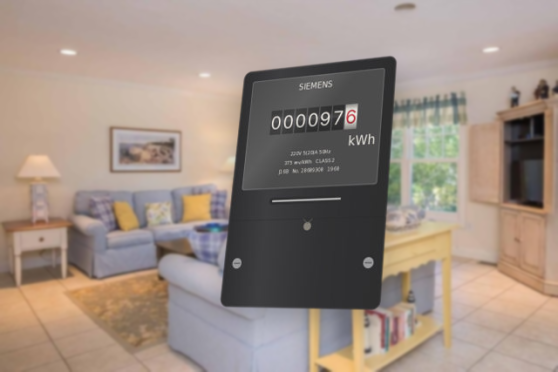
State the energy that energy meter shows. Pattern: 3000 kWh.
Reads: 97.6 kWh
